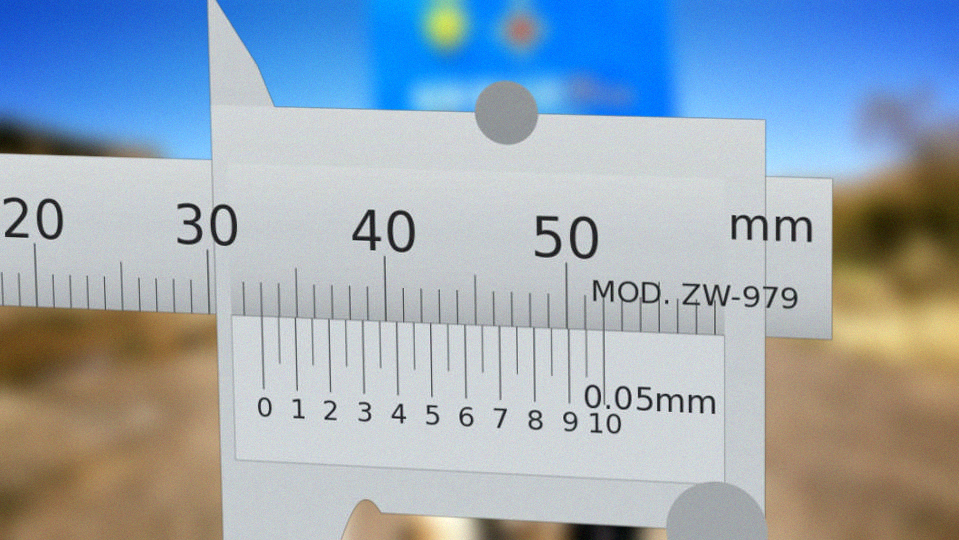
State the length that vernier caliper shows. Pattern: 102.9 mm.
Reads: 33.0 mm
